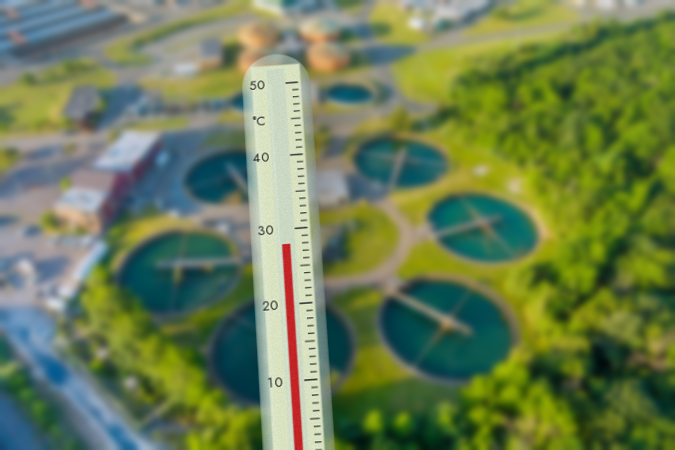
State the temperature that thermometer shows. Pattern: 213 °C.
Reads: 28 °C
